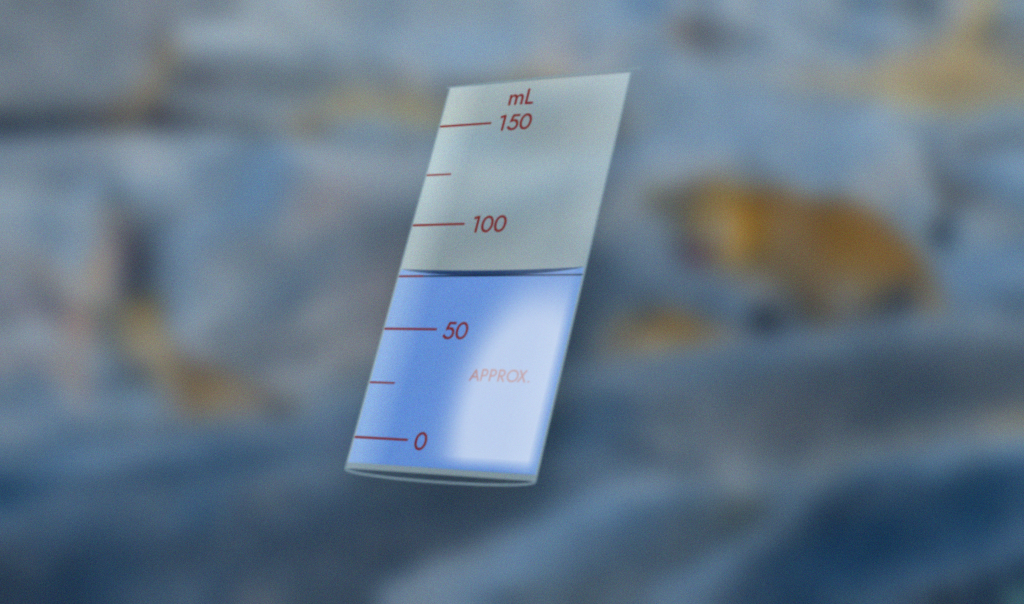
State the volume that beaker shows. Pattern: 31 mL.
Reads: 75 mL
